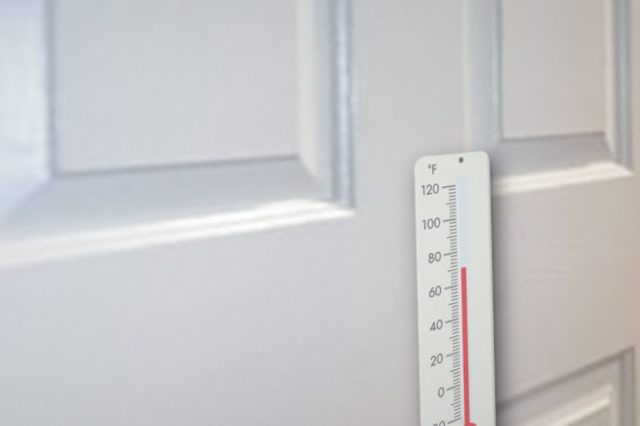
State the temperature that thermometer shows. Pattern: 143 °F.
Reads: 70 °F
